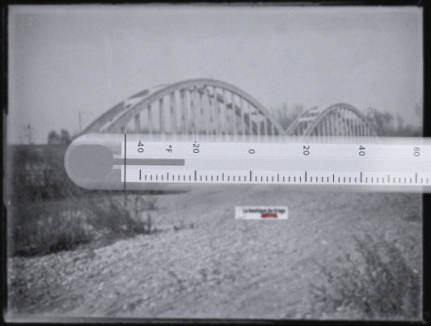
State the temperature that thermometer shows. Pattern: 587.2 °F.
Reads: -24 °F
